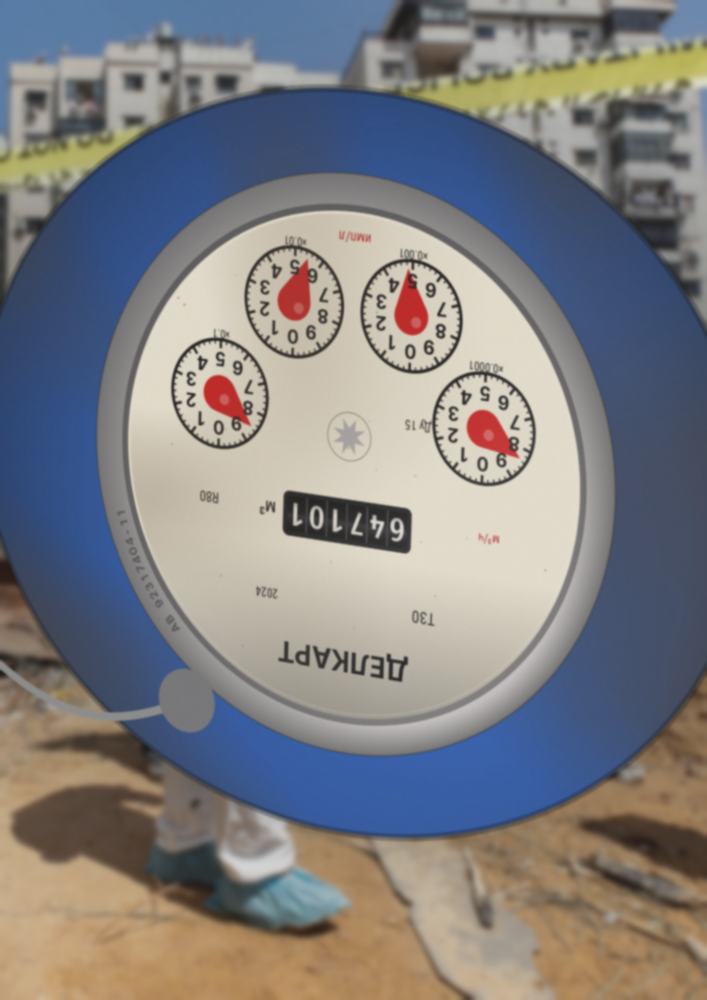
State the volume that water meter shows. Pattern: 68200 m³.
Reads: 647101.8548 m³
